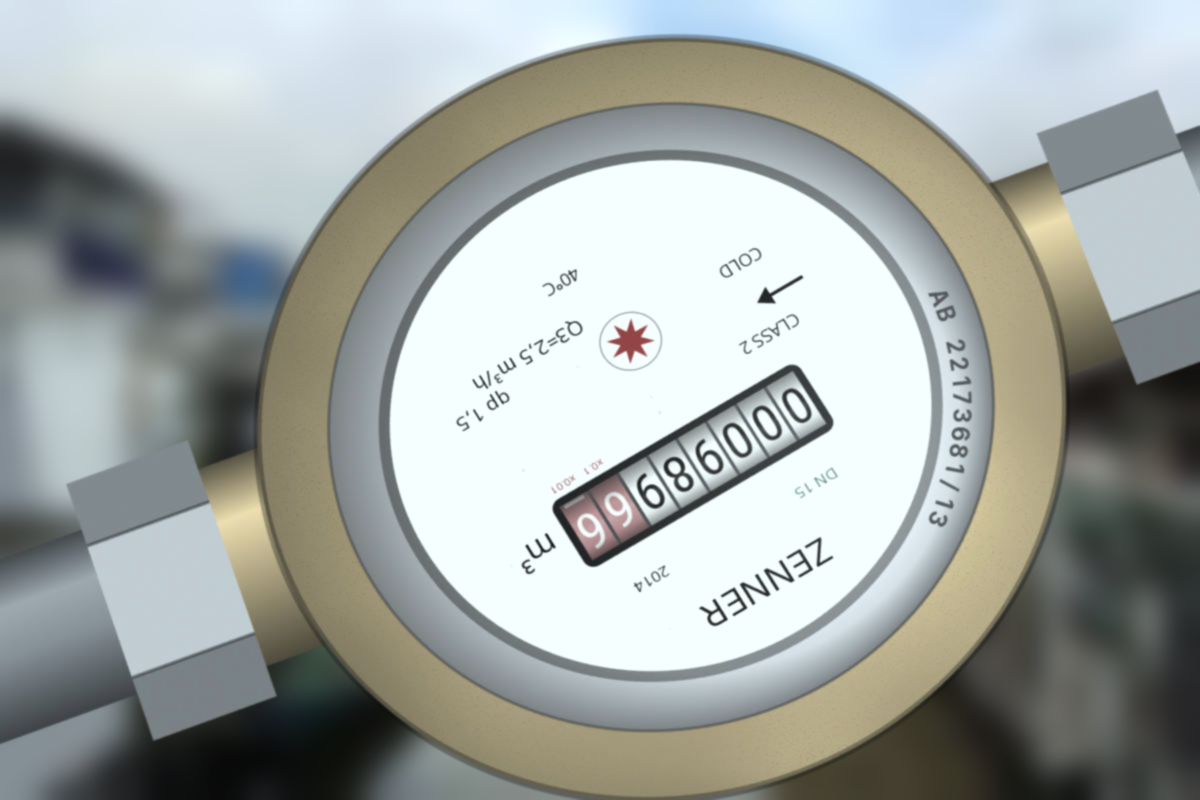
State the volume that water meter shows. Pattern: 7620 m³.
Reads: 989.66 m³
